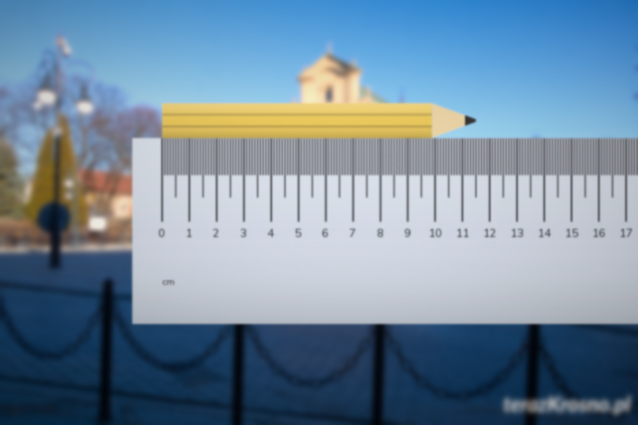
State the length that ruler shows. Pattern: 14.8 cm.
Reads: 11.5 cm
